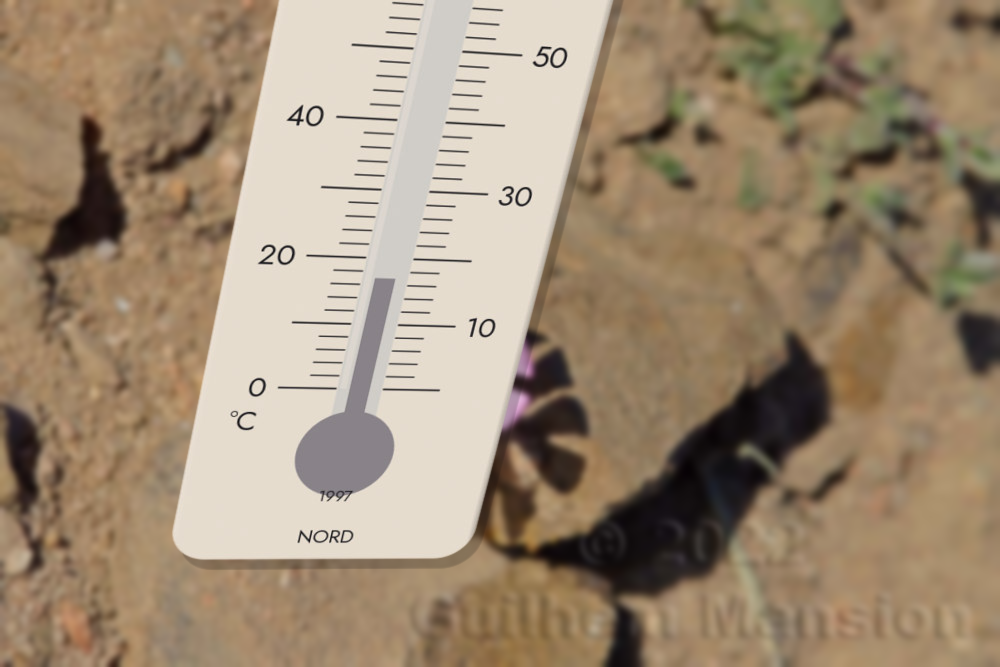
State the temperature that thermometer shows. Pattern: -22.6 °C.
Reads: 17 °C
